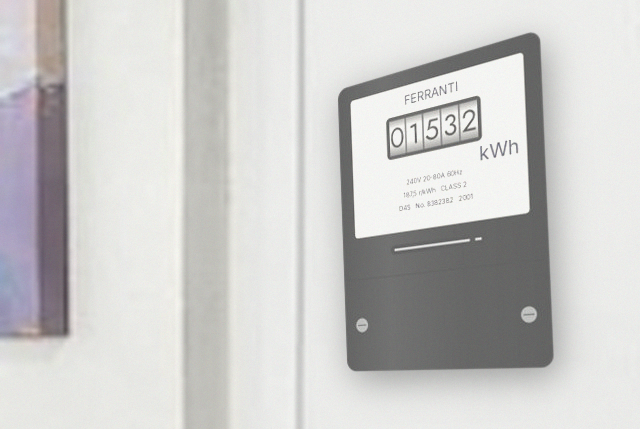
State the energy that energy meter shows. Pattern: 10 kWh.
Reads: 1532 kWh
